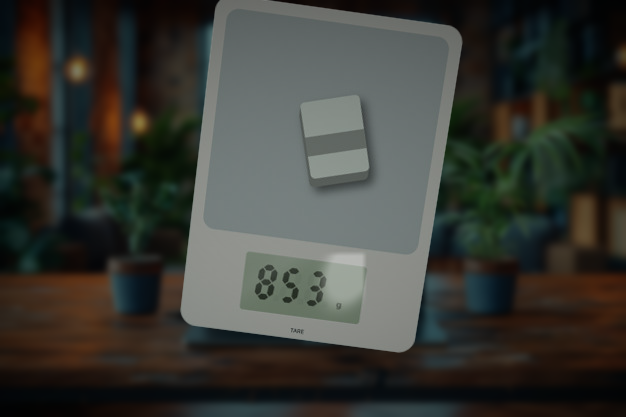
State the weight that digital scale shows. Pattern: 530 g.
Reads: 853 g
